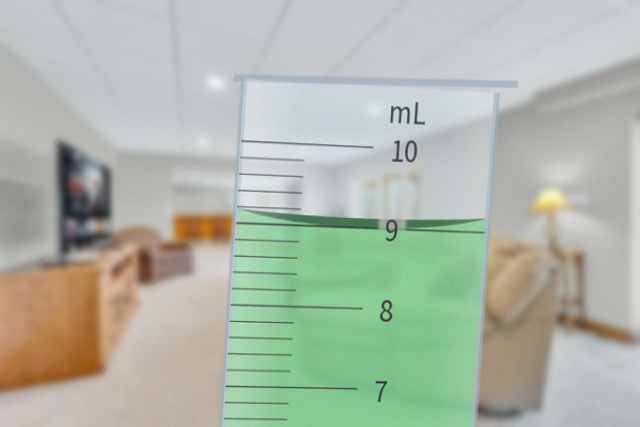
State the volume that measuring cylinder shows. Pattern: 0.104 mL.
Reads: 9 mL
